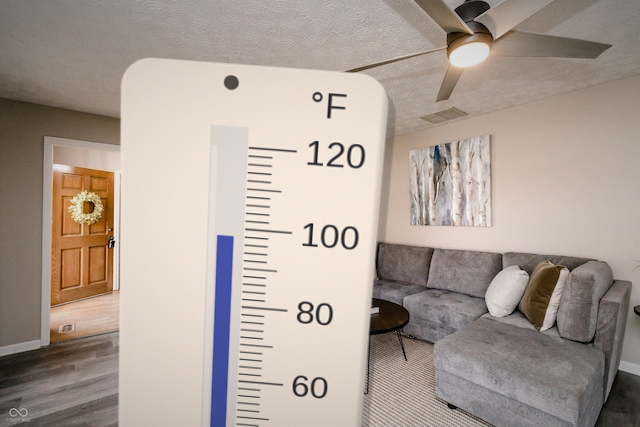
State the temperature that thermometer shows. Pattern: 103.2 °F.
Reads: 98 °F
